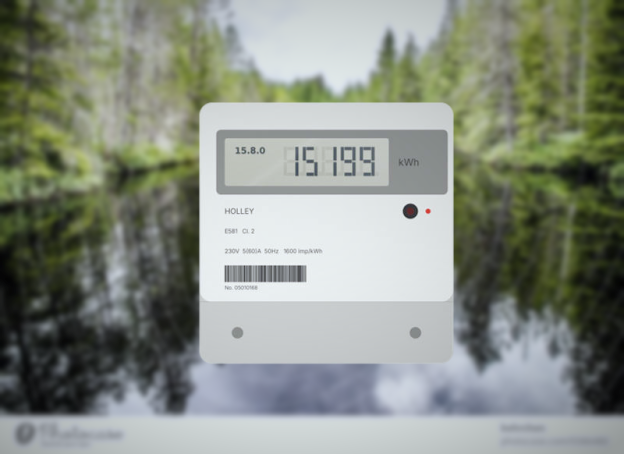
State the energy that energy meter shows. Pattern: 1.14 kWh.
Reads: 15199 kWh
